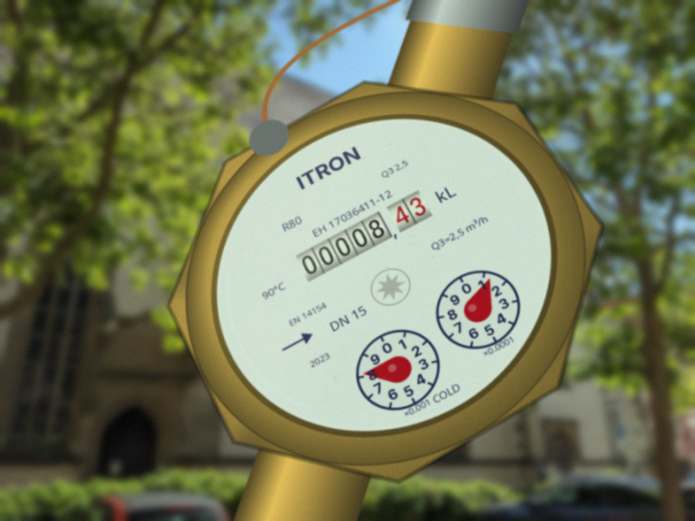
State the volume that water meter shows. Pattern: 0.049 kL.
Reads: 8.4381 kL
